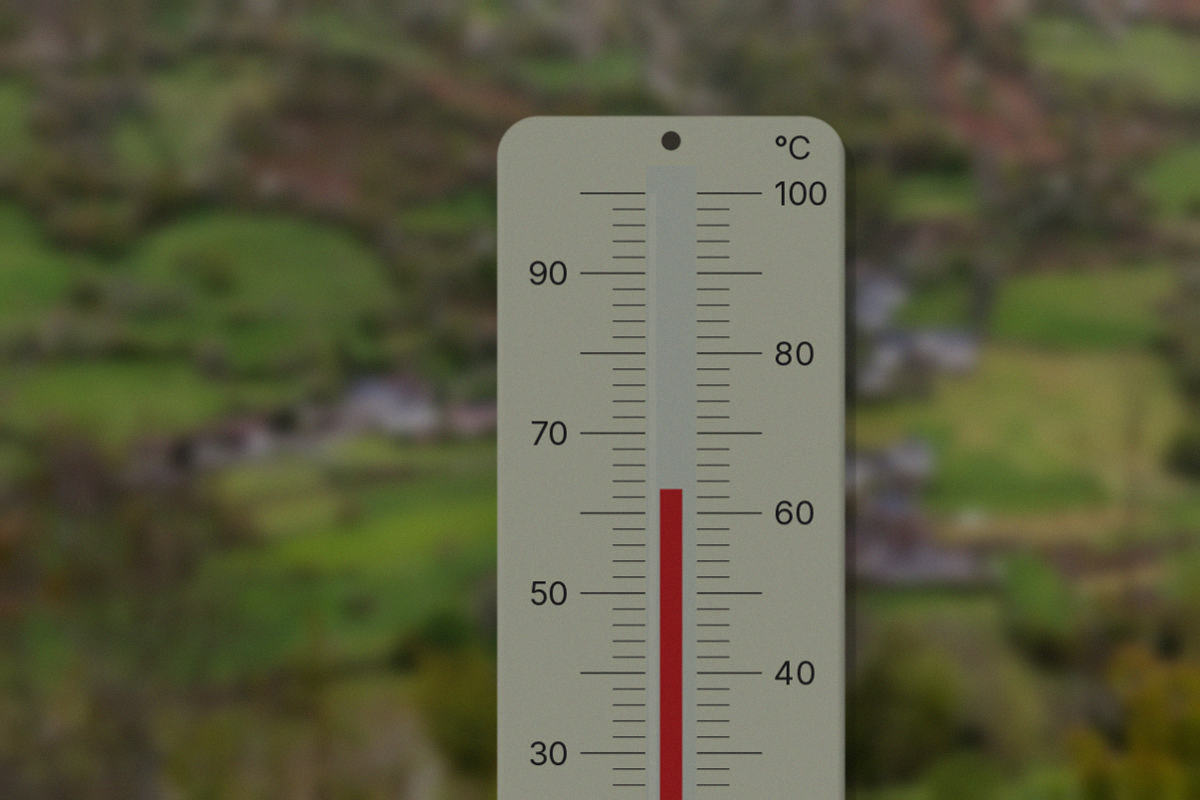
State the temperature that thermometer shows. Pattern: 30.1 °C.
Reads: 63 °C
